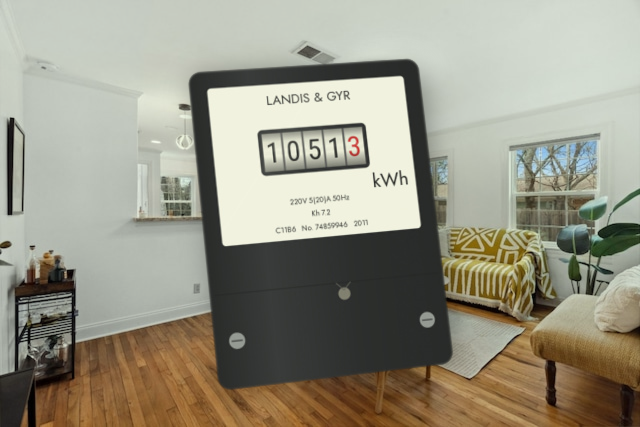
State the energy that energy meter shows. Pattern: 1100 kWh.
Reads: 1051.3 kWh
